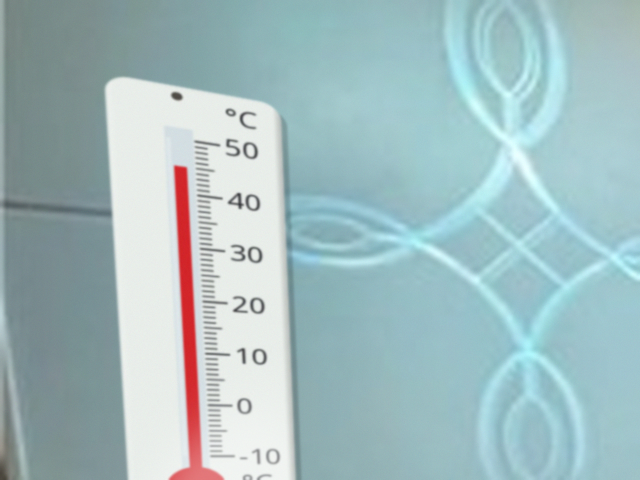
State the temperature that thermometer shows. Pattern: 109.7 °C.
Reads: 45 °C
